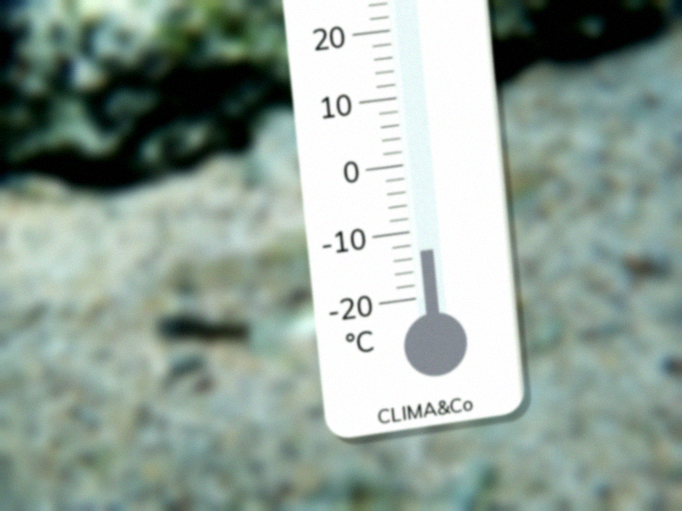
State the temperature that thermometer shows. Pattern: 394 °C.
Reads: -13 °C
